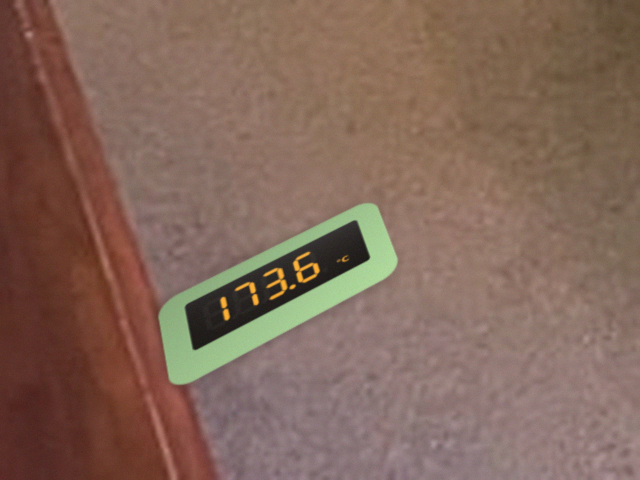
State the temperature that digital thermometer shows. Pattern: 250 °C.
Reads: 173.6 °C
